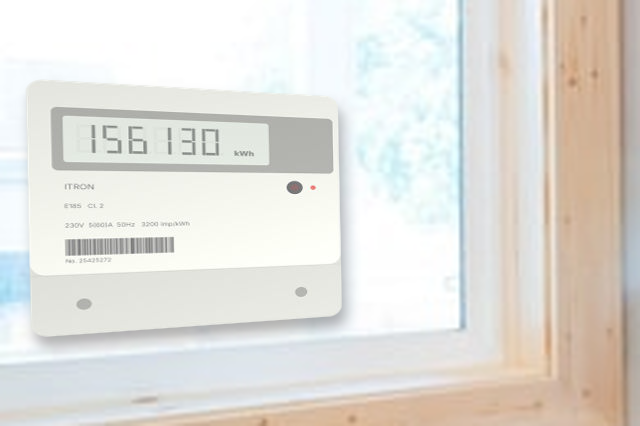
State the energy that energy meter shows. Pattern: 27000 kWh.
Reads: 156130 kWh
